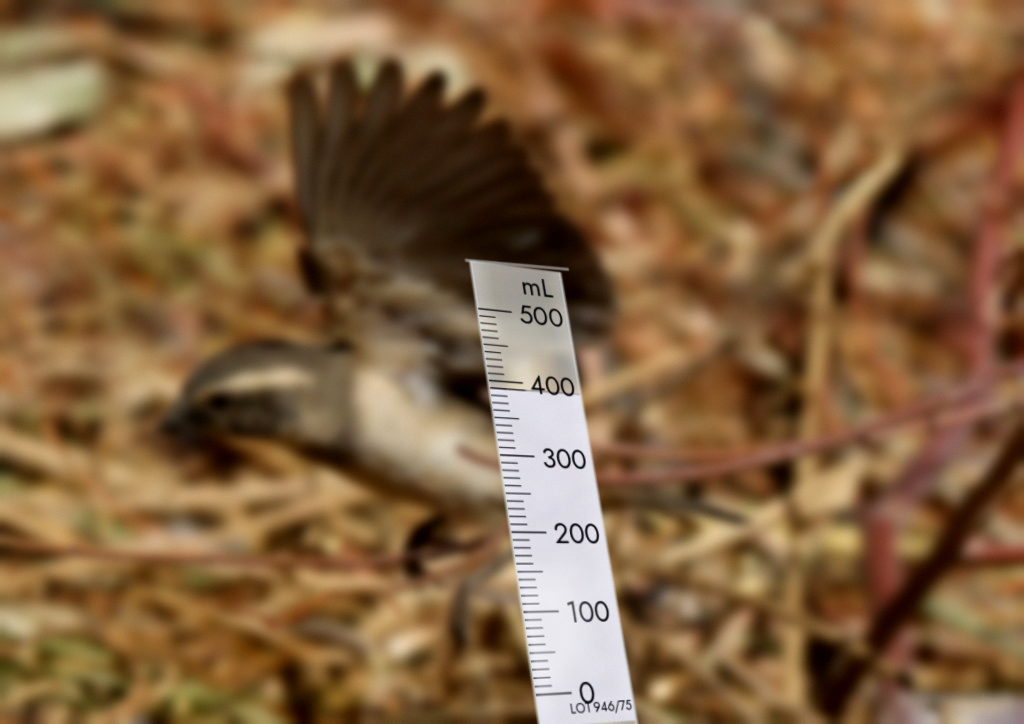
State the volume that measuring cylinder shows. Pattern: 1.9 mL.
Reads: 390 mL
